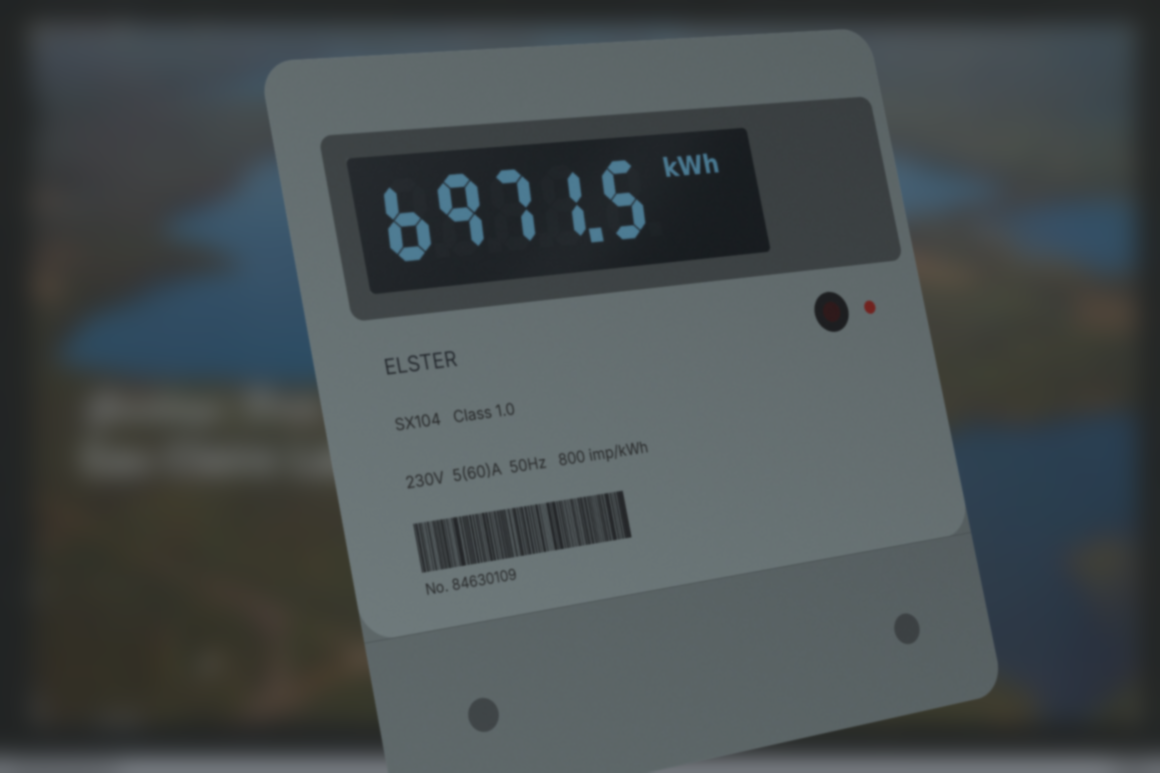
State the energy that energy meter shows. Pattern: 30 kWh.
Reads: 6971.5 kWh
